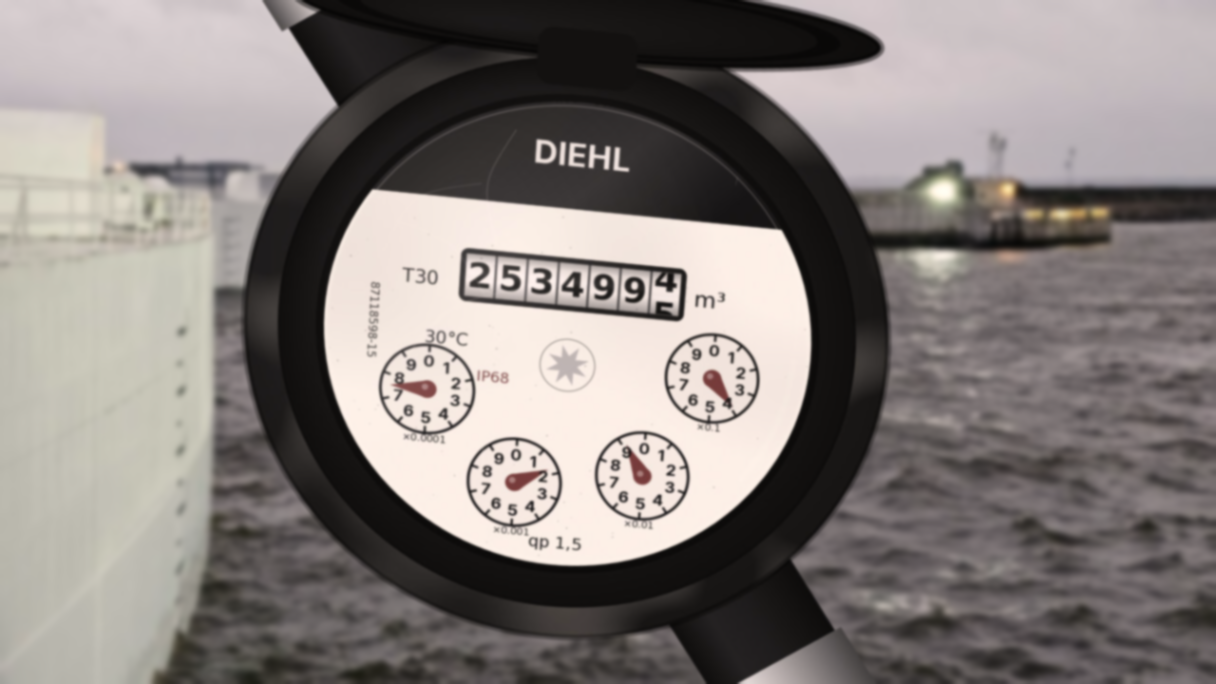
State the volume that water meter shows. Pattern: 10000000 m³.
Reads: 2534994.3917 m³
